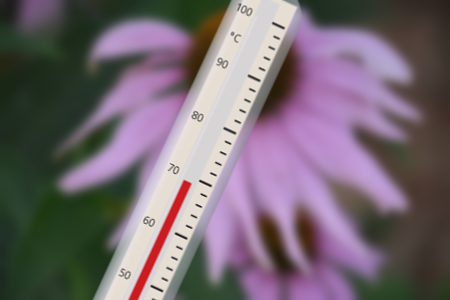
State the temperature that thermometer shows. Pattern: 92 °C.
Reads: 69 °C
